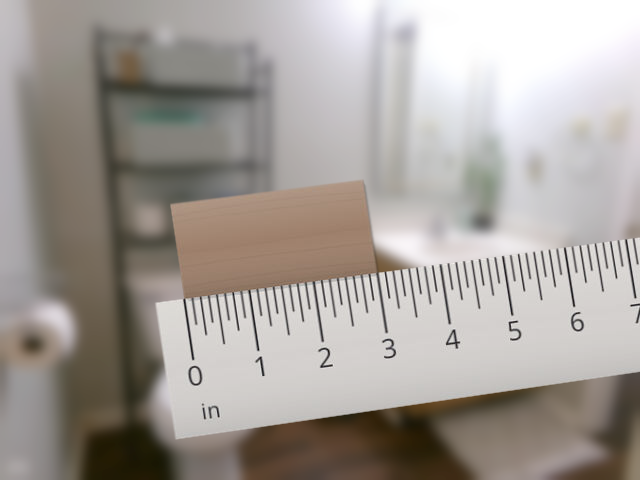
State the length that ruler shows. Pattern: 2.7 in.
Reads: 3 in
